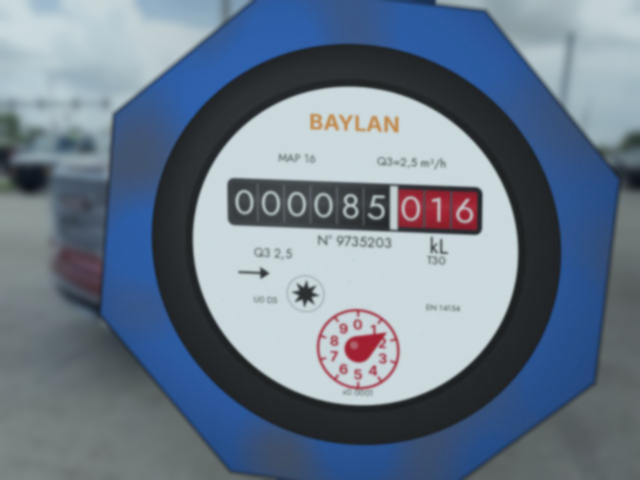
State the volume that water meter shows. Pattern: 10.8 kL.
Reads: 85.0161 kL
